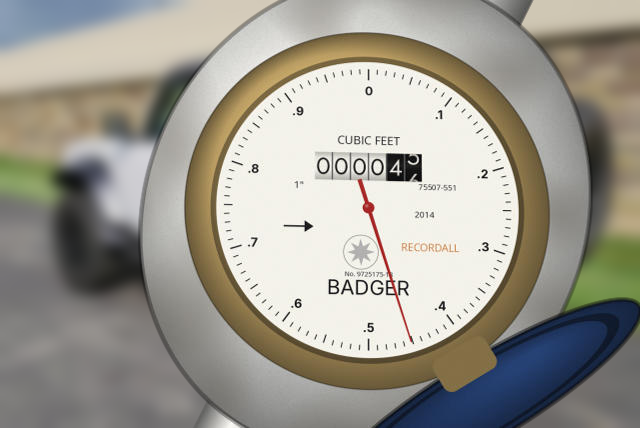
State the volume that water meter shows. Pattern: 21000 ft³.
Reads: 45.45 ft³
